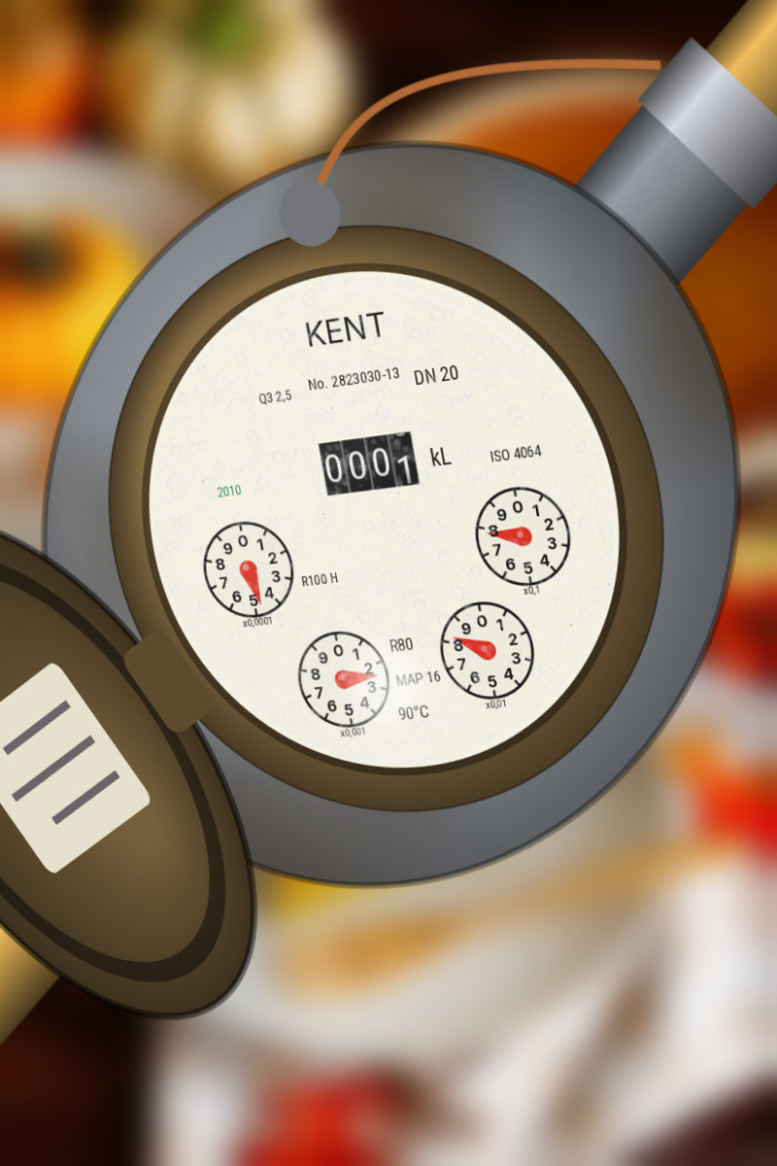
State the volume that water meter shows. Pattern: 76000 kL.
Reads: 0.7824 kL
